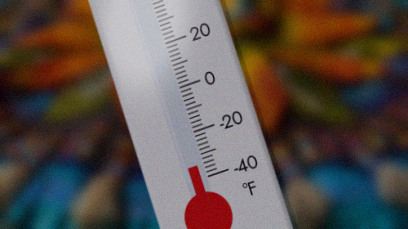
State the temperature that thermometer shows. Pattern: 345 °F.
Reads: -34 °F
